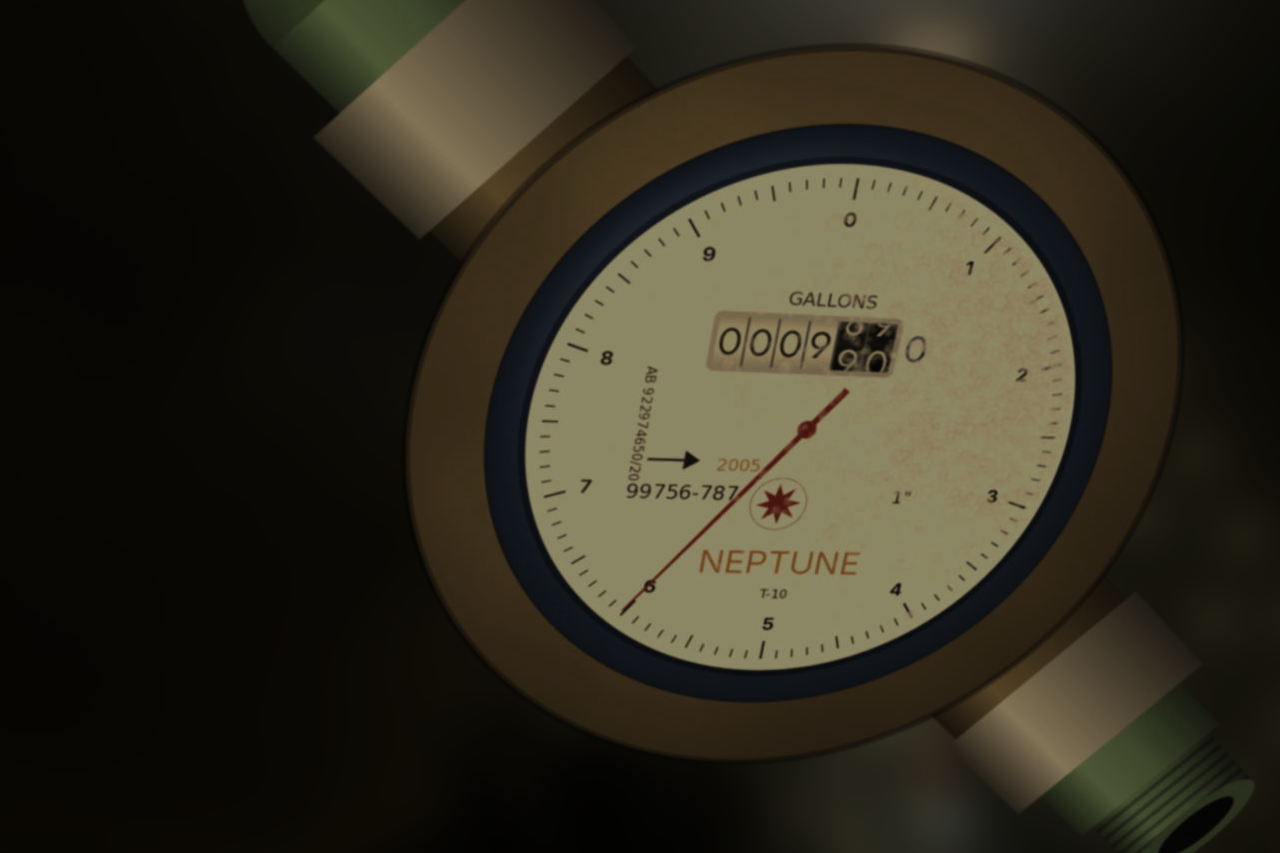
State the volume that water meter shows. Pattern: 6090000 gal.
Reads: 9896.0 gal
